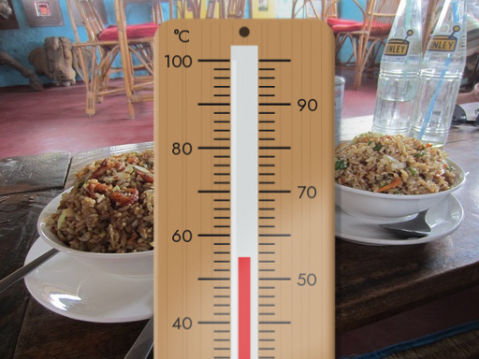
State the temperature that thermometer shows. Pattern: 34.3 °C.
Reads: 55 °C
